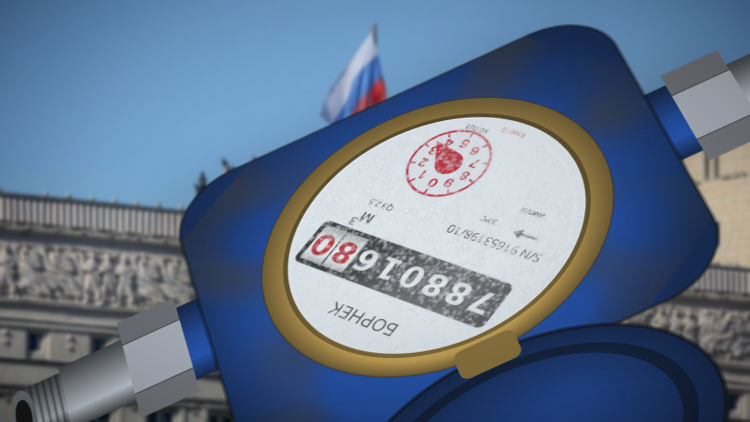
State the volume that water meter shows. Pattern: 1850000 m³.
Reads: 788016.803 m³
